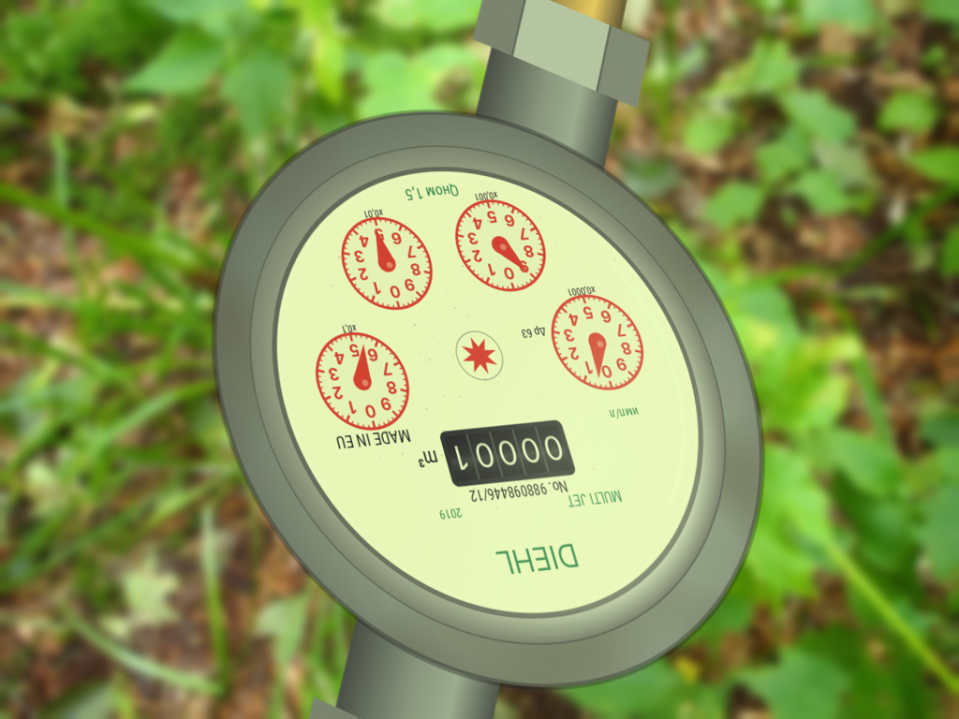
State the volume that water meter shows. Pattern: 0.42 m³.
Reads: 1.5490 m³
